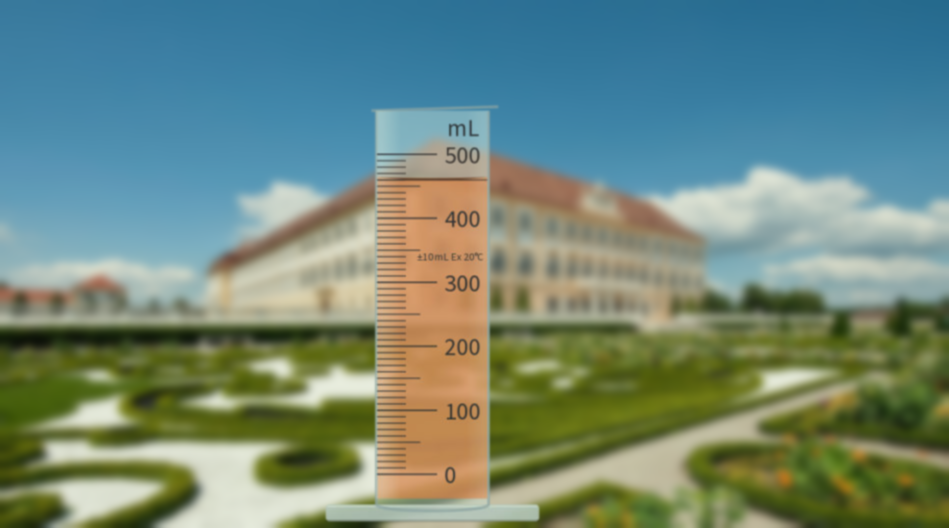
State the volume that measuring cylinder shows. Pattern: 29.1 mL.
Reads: 460 mL
